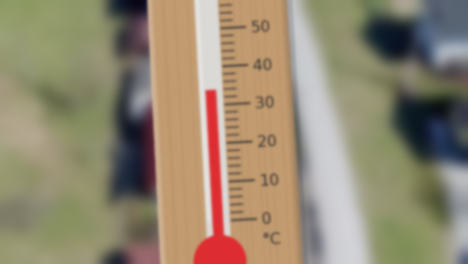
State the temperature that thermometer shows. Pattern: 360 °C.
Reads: 34 °C
